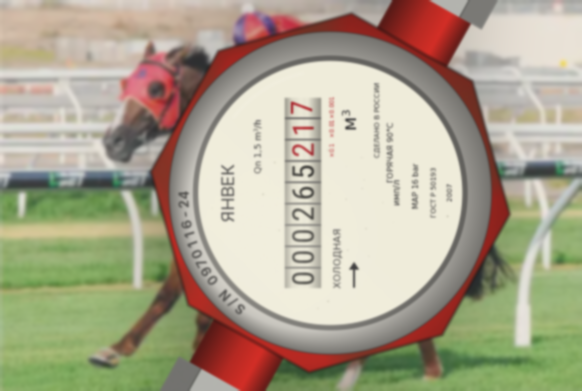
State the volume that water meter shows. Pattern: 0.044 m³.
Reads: 265.217 m³
